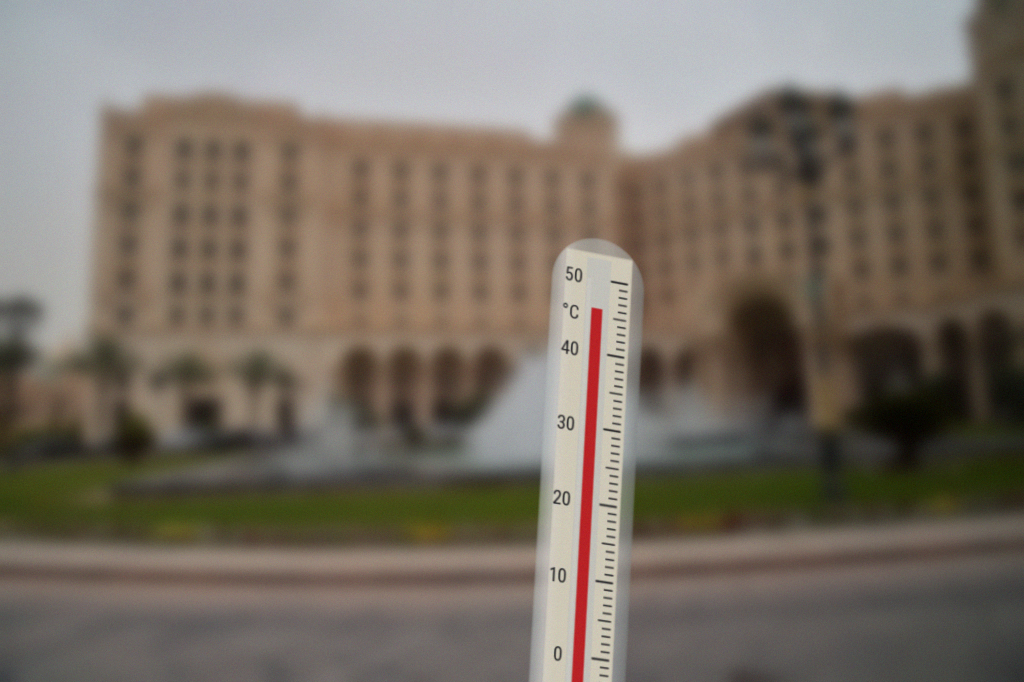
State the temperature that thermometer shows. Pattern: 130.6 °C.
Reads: 46 °C
